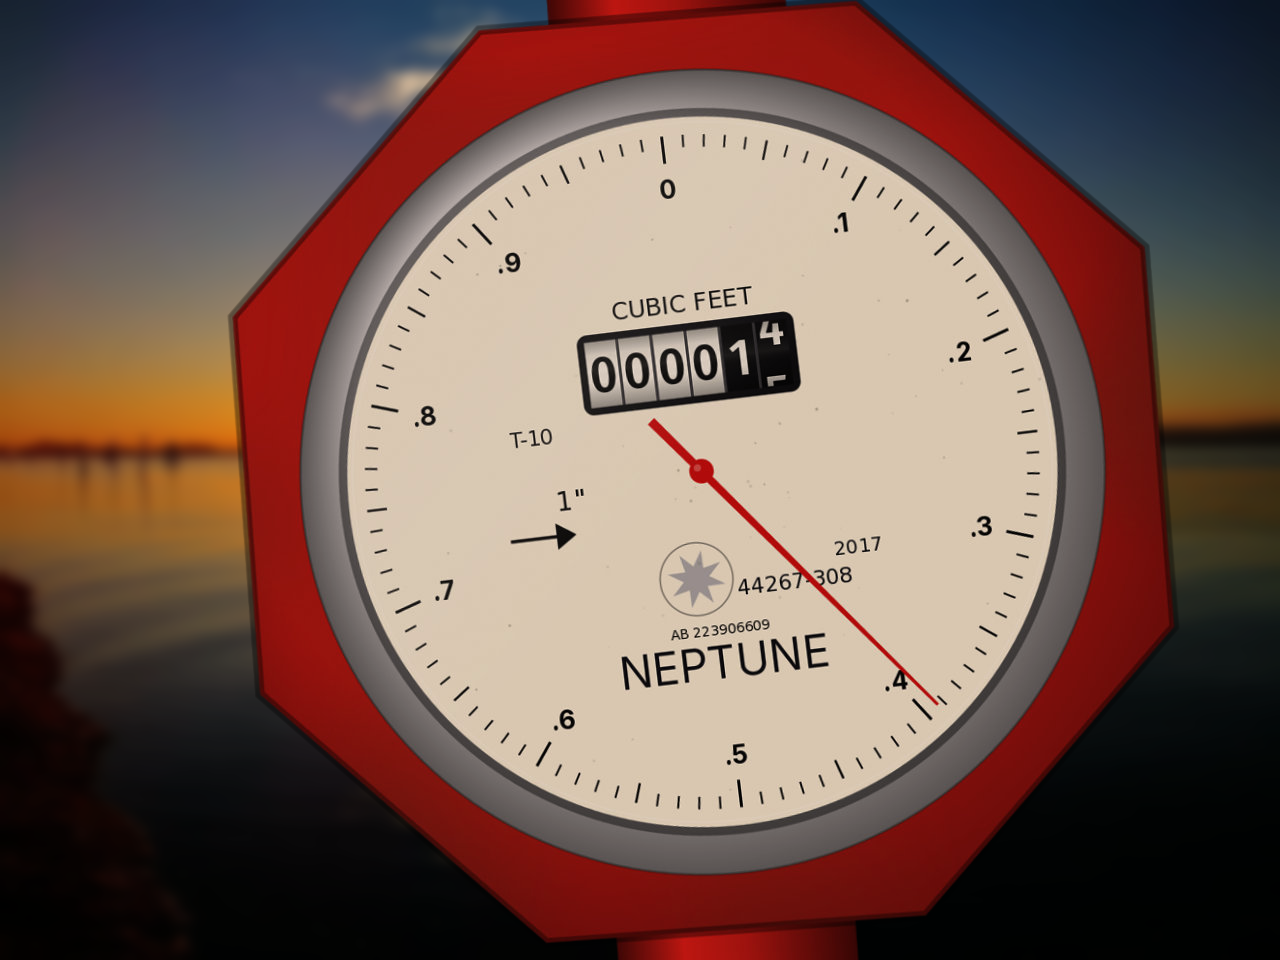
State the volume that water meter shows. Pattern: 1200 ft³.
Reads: 14.39 ft³
